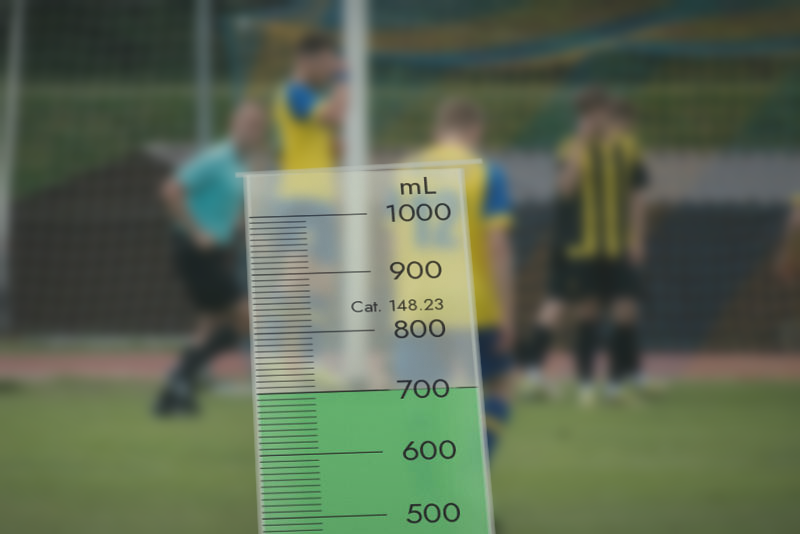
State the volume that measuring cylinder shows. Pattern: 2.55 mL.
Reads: 700 mL
